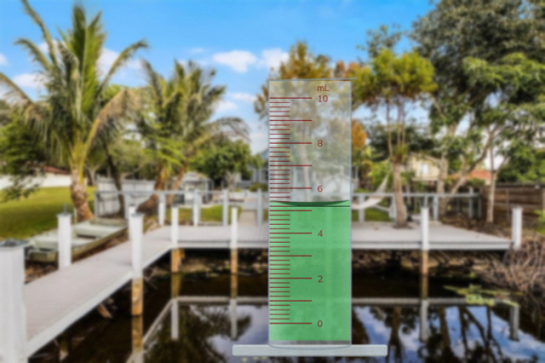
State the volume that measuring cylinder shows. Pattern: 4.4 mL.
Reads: 5.2 mL
